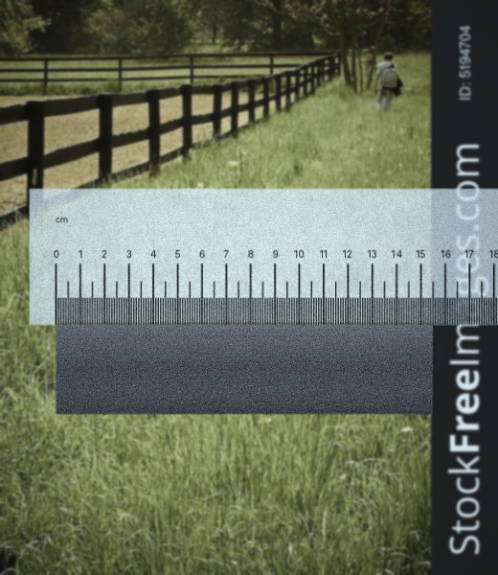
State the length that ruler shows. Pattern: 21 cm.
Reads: 15.5 cm
